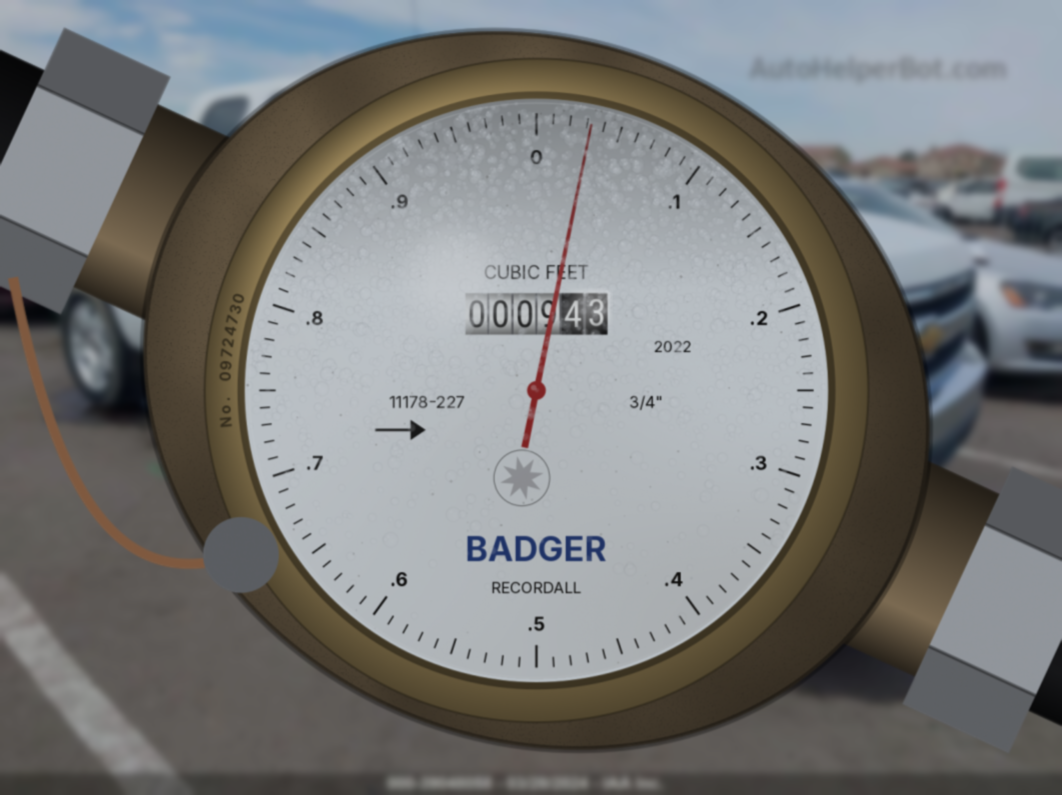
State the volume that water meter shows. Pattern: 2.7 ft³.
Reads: 943.03 ft³
